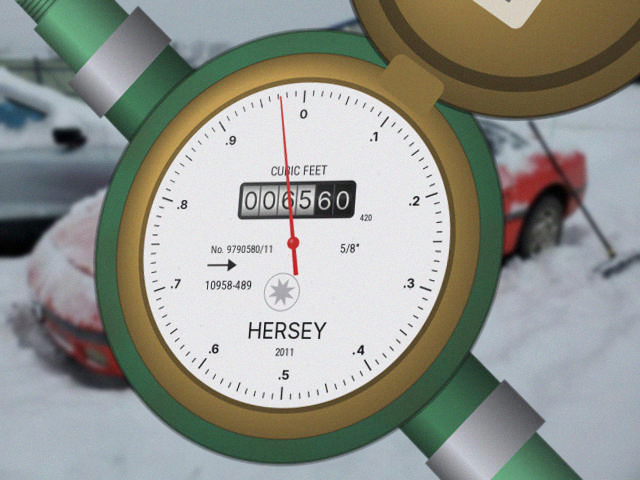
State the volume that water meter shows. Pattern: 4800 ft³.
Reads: 6559.97 ft³
